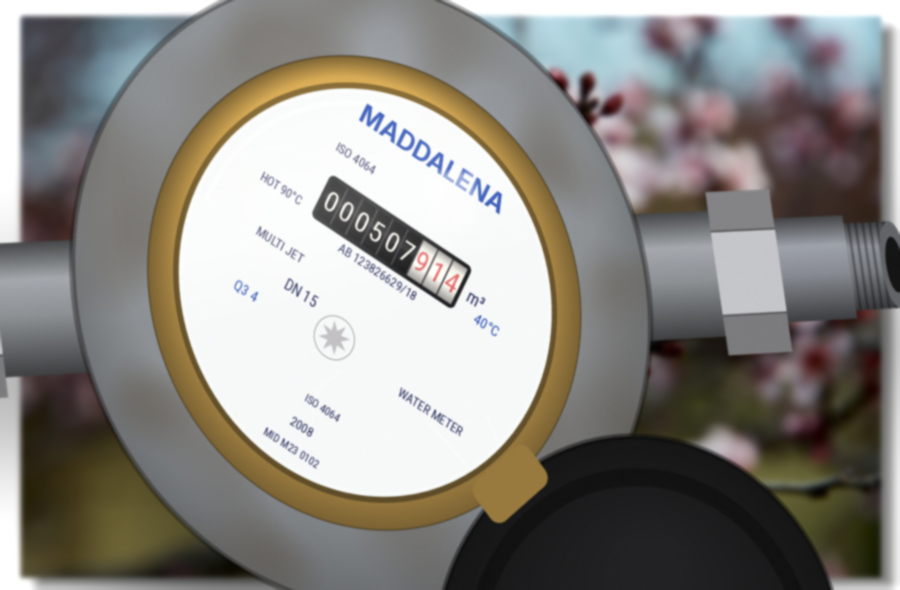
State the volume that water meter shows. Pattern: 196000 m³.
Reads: 507.914 m³
